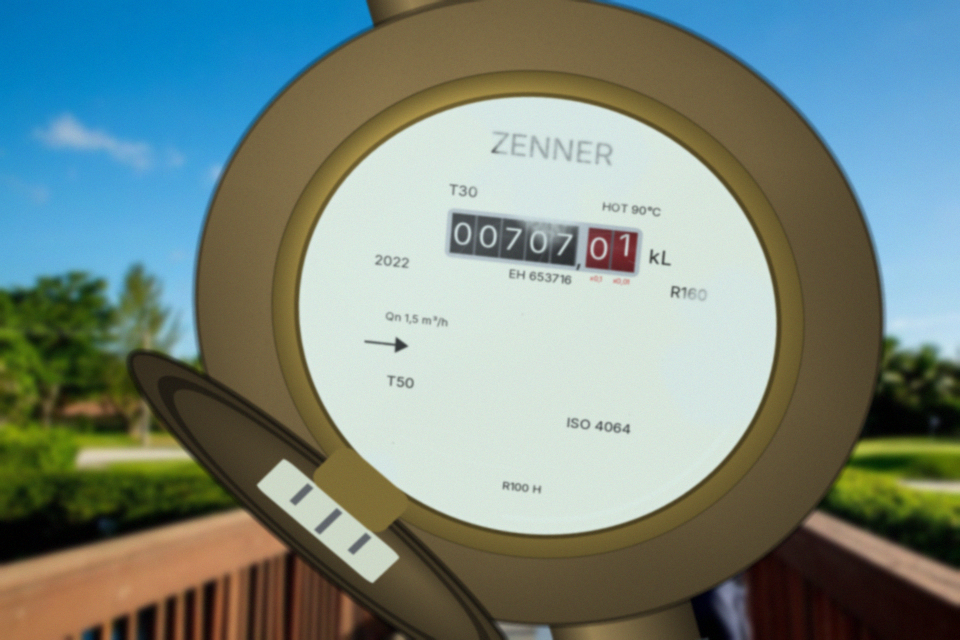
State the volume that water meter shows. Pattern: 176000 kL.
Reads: 707.01 kL
